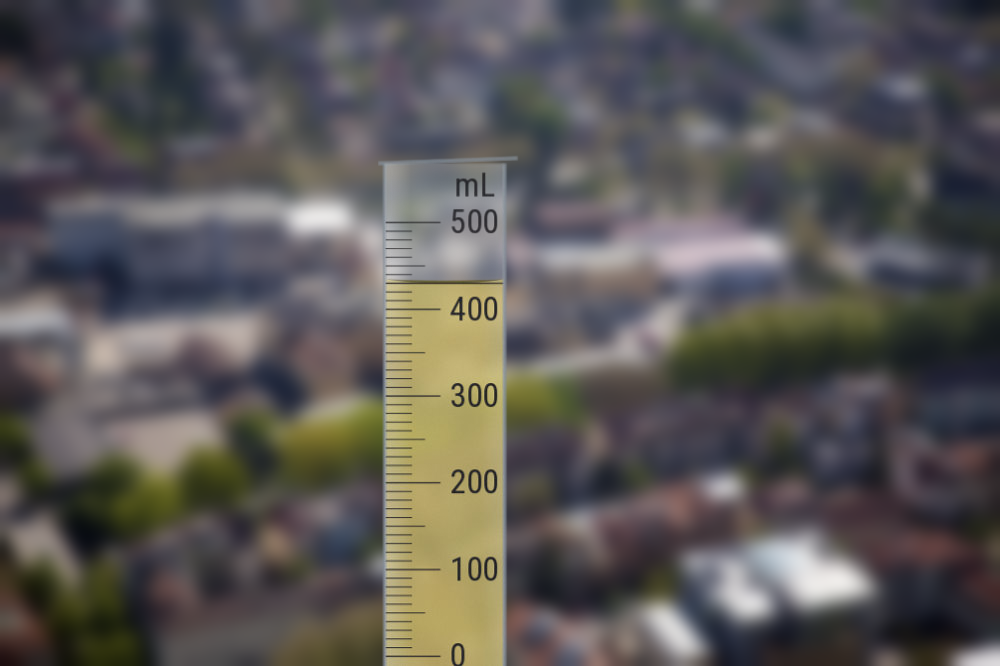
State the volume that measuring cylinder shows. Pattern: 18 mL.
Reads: 430 mL
